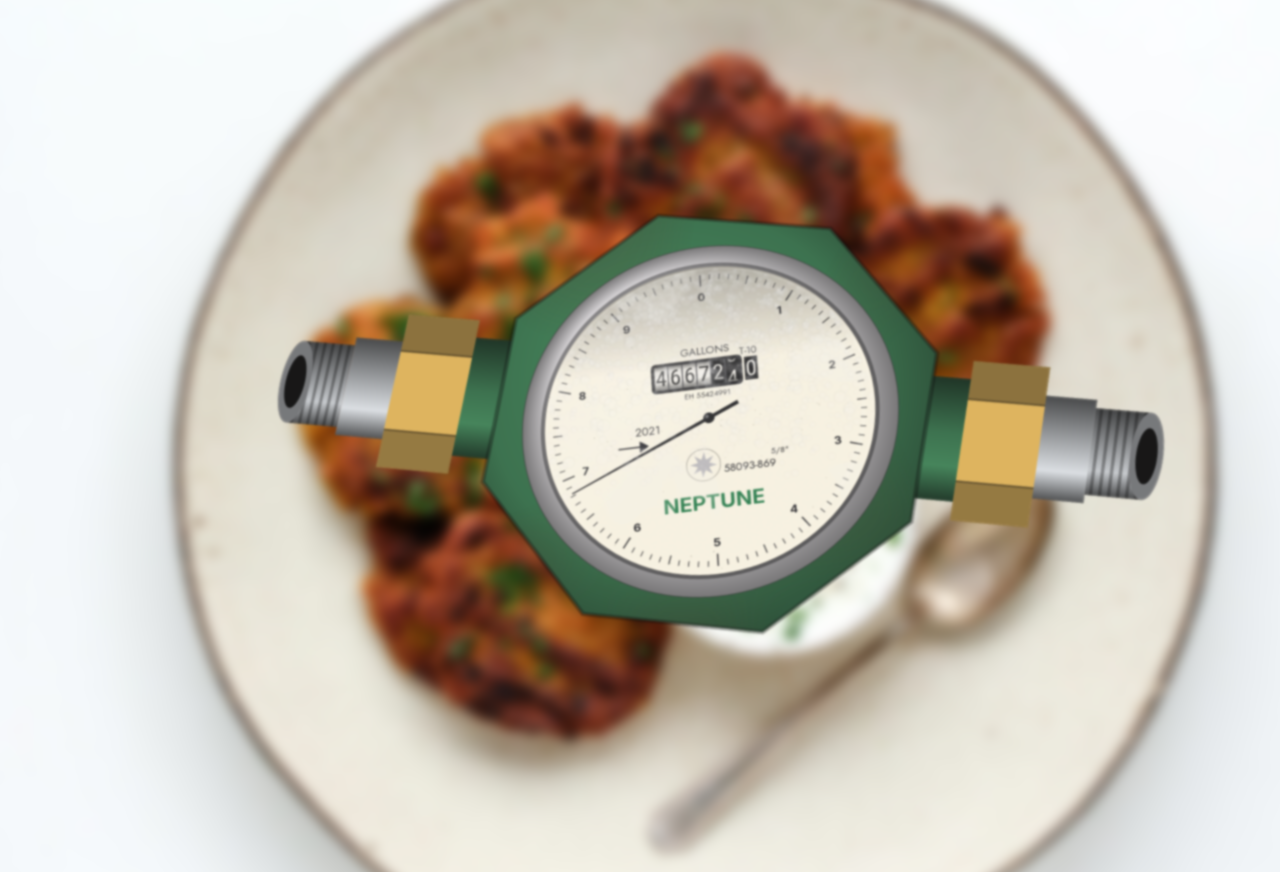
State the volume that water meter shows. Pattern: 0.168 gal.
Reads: 4667236.8 gal
